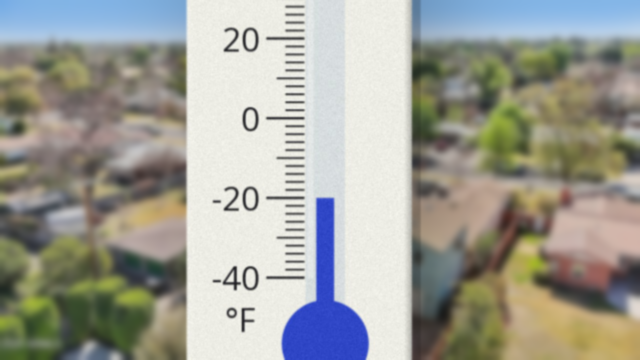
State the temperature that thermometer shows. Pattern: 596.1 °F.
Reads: -20 °F
